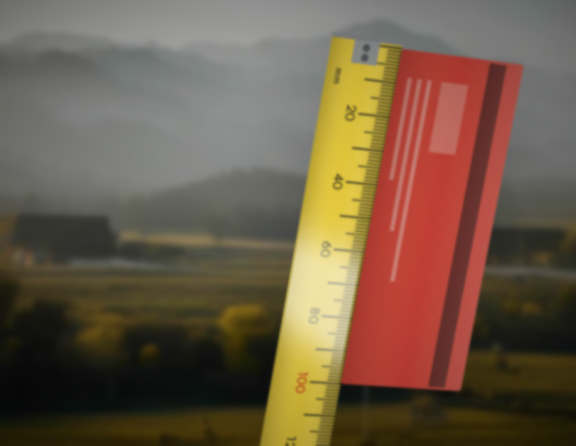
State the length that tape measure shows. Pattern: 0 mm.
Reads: 100 mm
